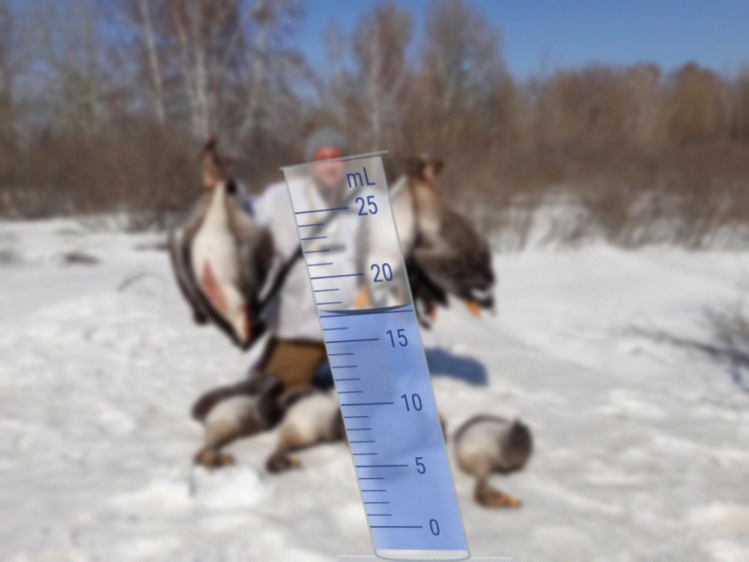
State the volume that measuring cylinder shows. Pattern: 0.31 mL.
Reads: 17 mL
